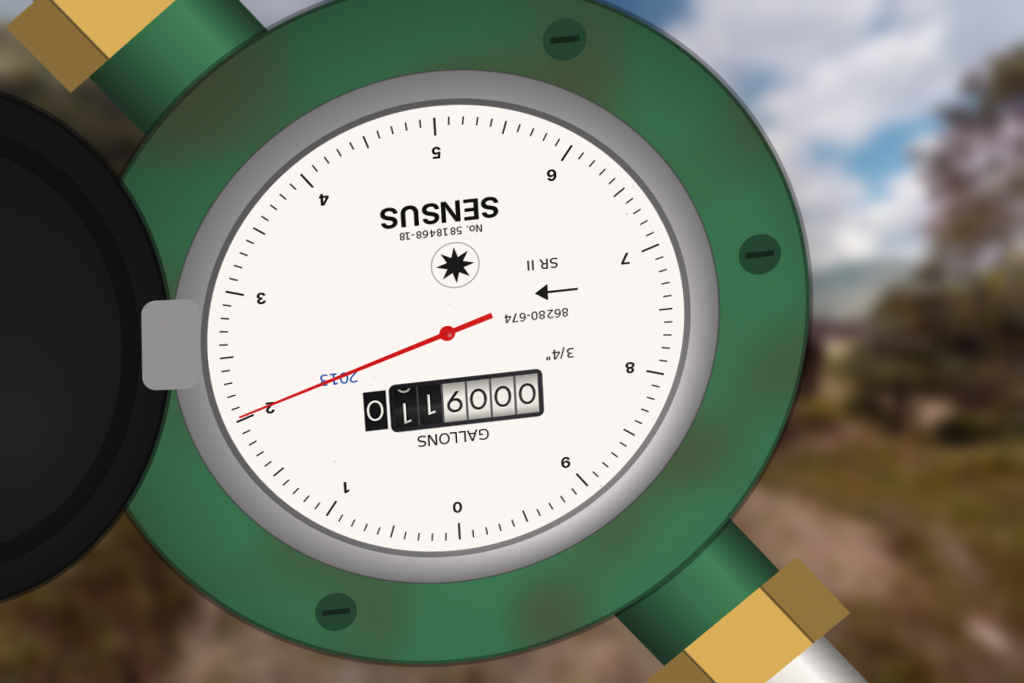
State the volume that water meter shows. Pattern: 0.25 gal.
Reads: 9112.0 gal
